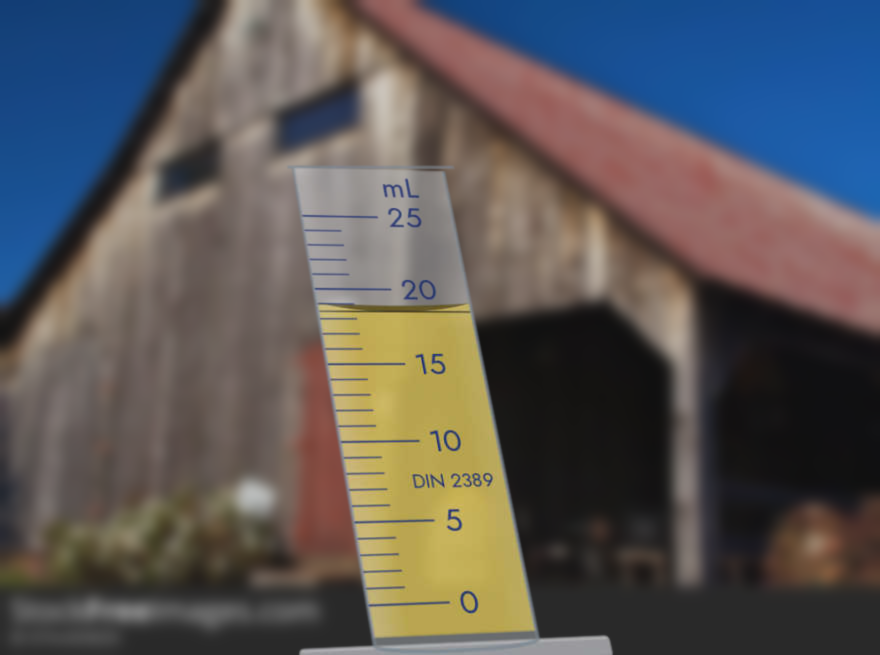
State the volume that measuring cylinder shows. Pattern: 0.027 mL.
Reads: 18.5 mL
